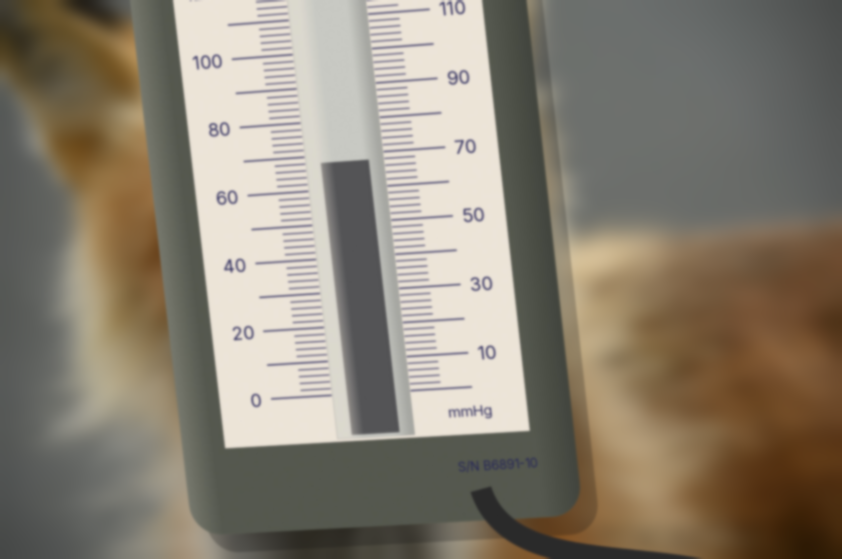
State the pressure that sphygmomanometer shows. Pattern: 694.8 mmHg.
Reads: 68 mmHg
